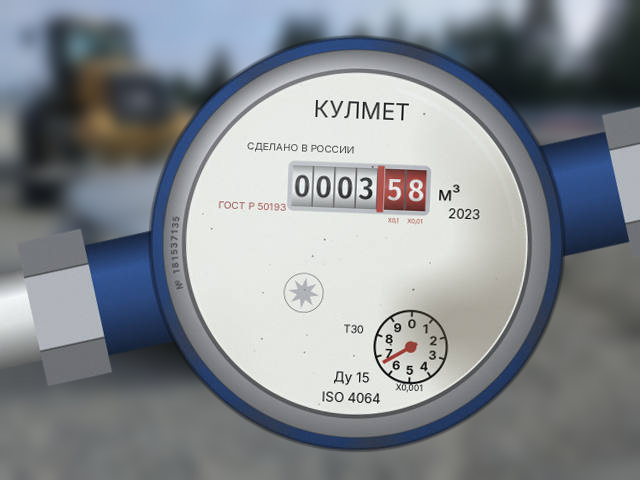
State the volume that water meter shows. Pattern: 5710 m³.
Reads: 3.586 m³
